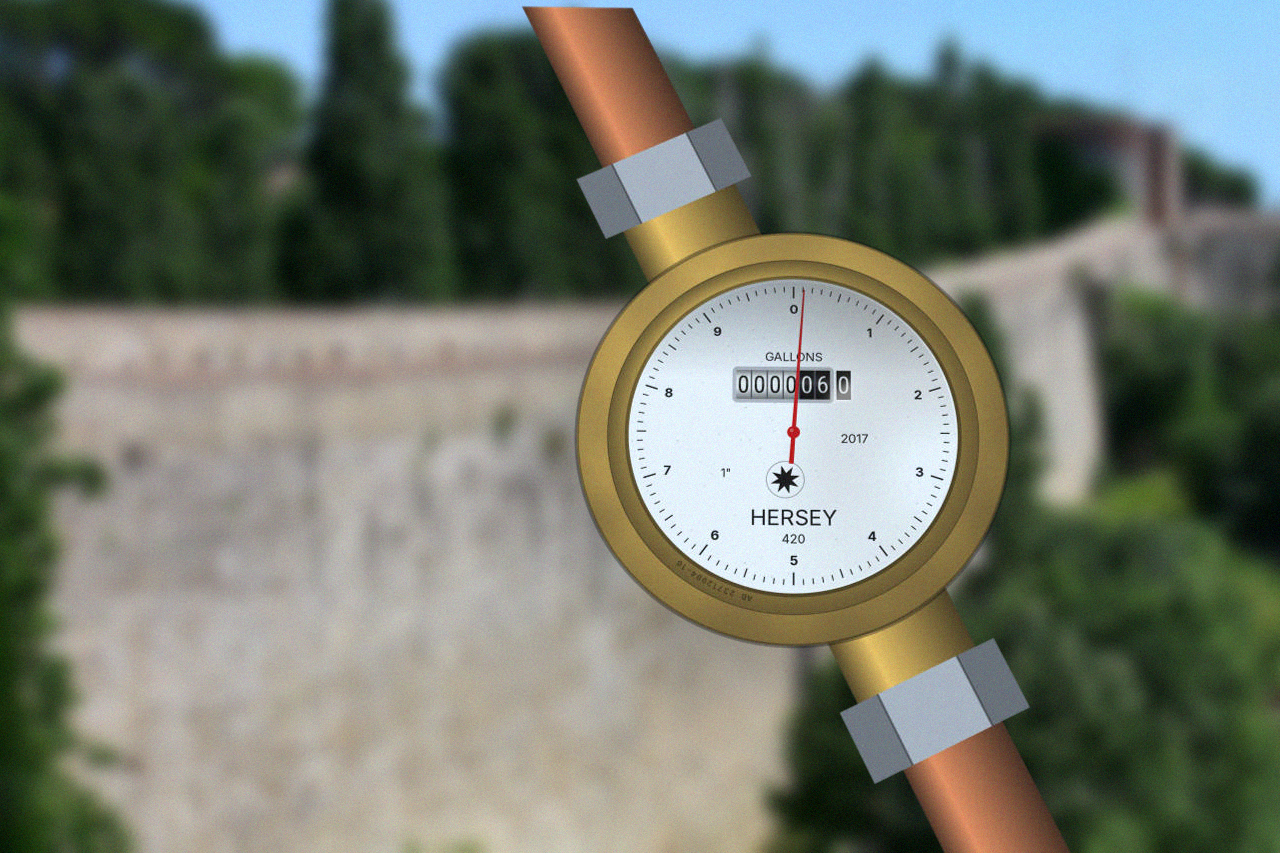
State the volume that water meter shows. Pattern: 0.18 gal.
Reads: 60.1 gal
